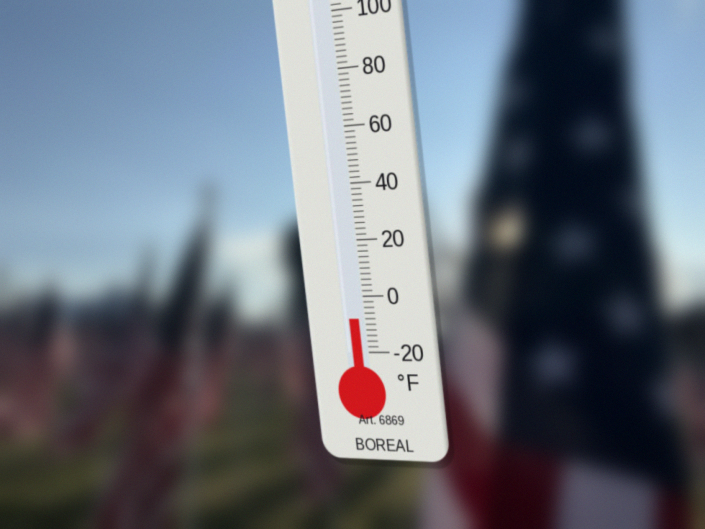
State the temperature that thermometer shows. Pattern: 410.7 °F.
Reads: -8 °F
